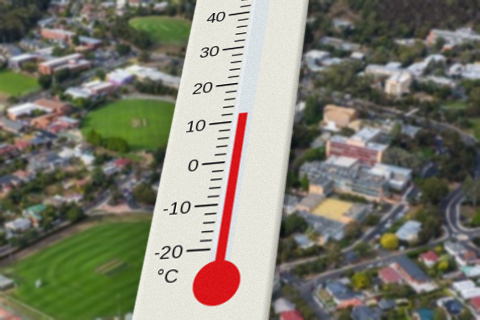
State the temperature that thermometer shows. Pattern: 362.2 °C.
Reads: 12 °C
